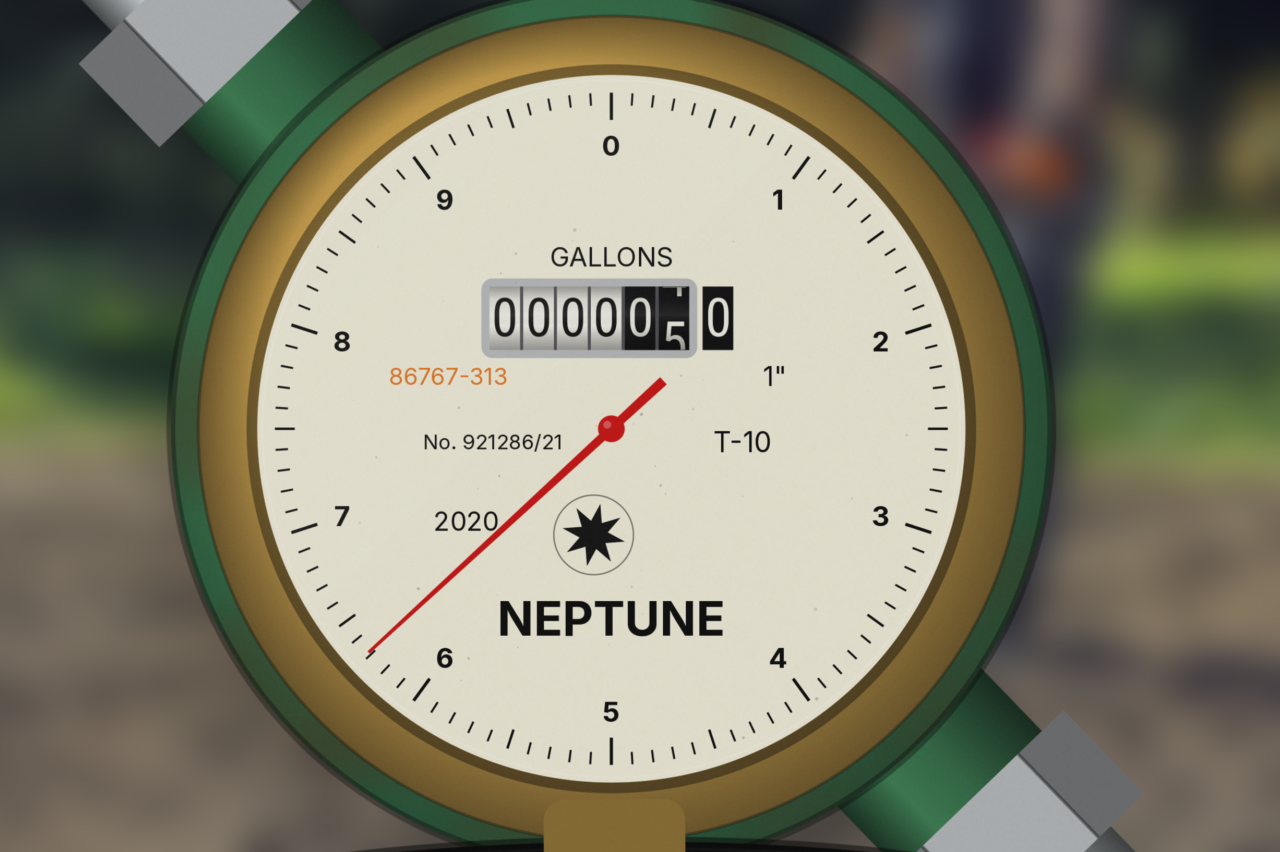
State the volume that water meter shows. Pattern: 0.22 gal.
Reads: 46.3 gal
